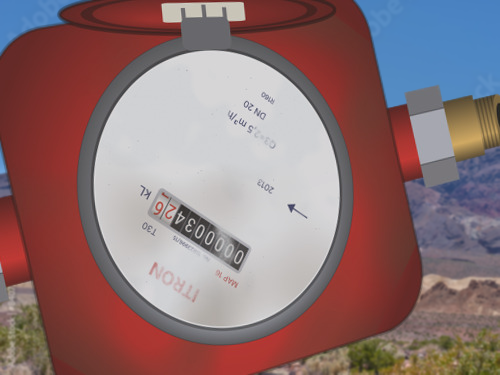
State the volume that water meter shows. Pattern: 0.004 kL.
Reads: 34.26 kL
